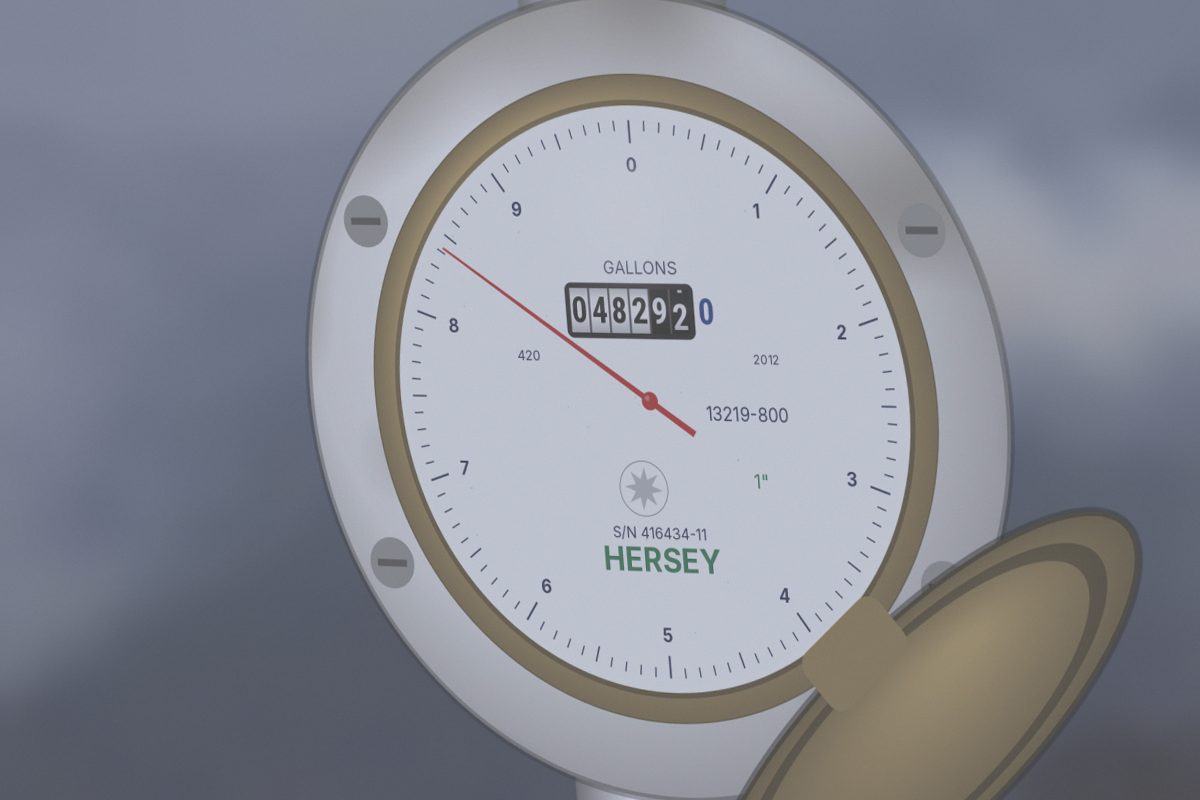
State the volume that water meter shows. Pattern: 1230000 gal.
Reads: 482918.4 gal
